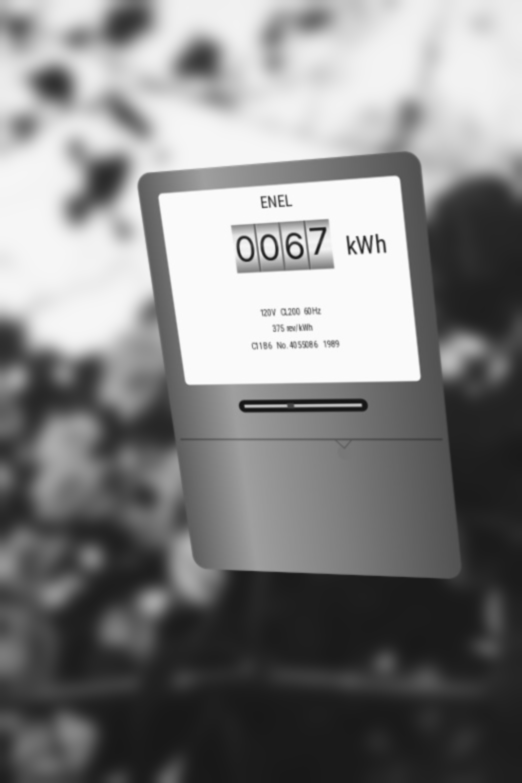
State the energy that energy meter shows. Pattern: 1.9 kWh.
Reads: 67 kWh
